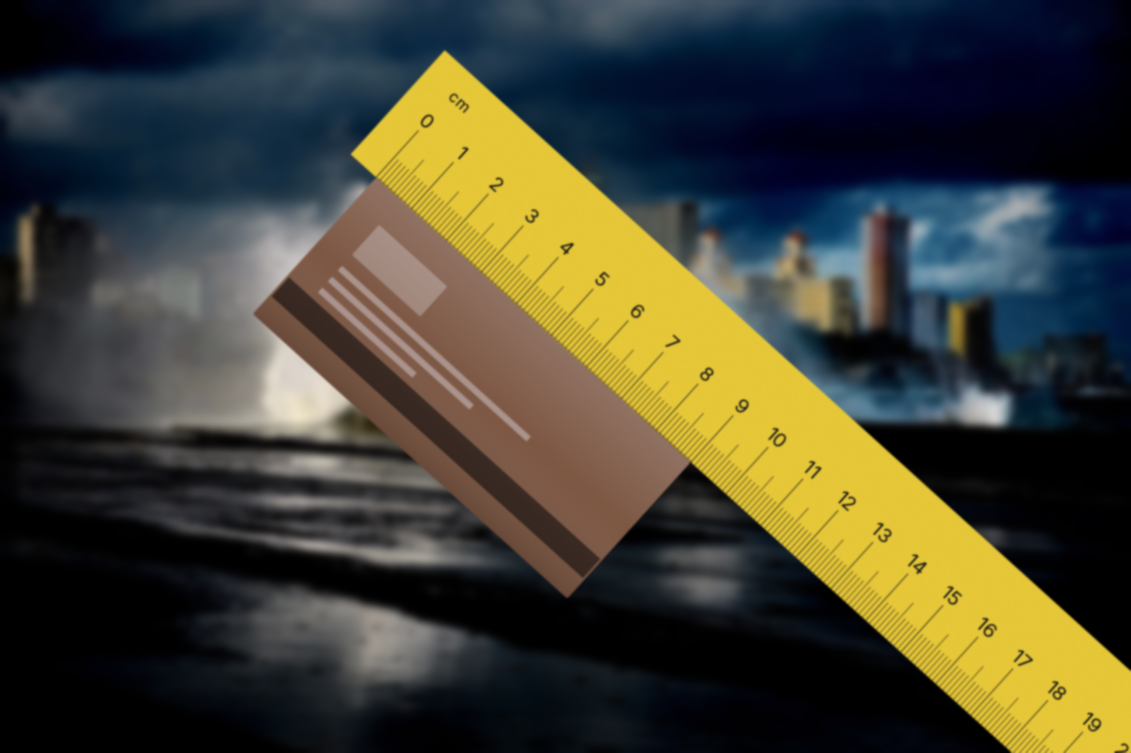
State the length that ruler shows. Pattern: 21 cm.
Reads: 9 cm
